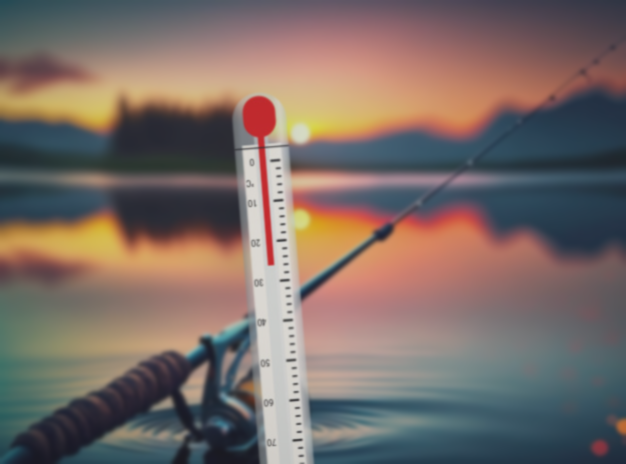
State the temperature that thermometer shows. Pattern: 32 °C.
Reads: 26 °C
